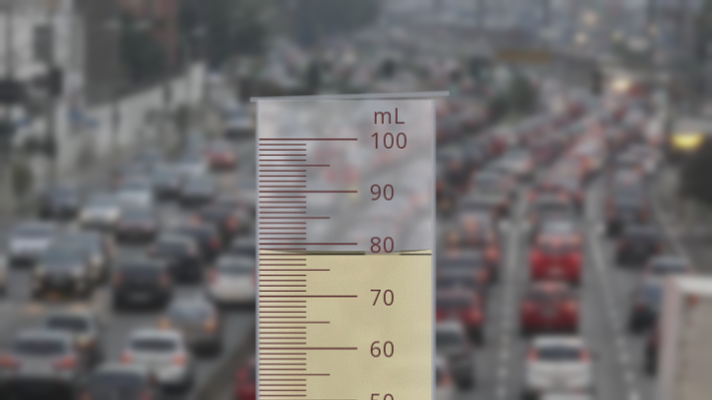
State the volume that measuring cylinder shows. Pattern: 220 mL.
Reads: 78 mL
